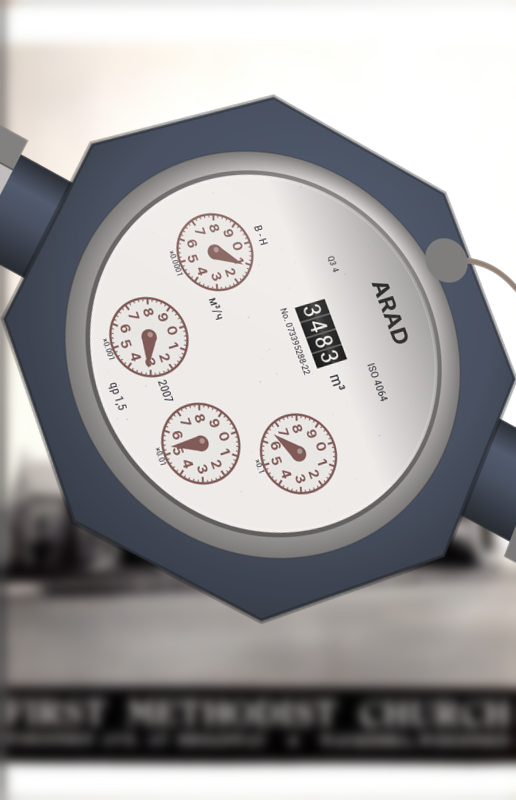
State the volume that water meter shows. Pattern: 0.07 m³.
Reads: 3483.6531 m³
